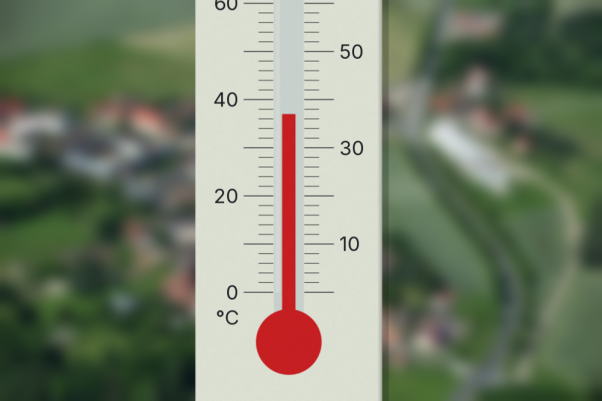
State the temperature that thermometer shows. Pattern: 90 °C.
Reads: 37 °C
